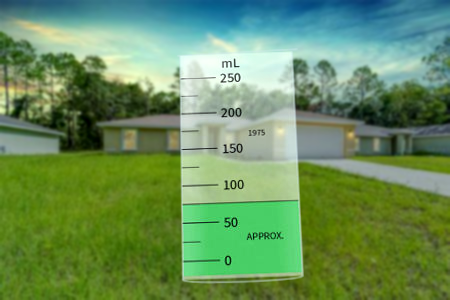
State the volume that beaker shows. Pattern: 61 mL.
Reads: 75 mL
